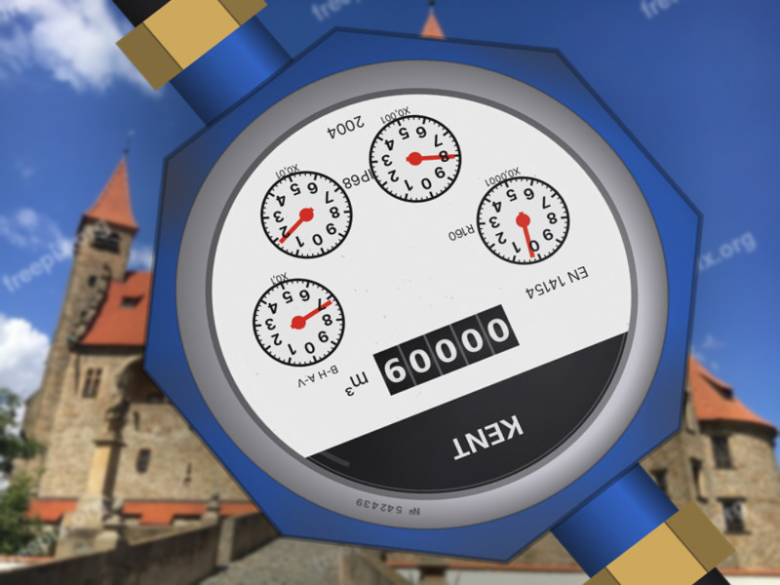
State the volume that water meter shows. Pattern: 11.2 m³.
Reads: 9.7180 m³
